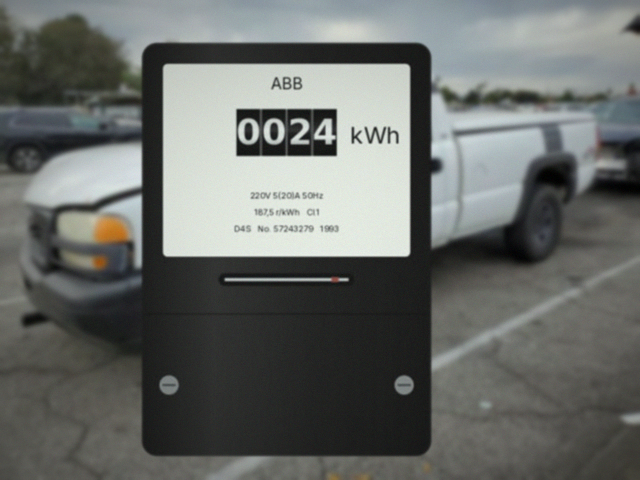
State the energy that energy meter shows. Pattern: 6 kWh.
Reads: 24 kWh
